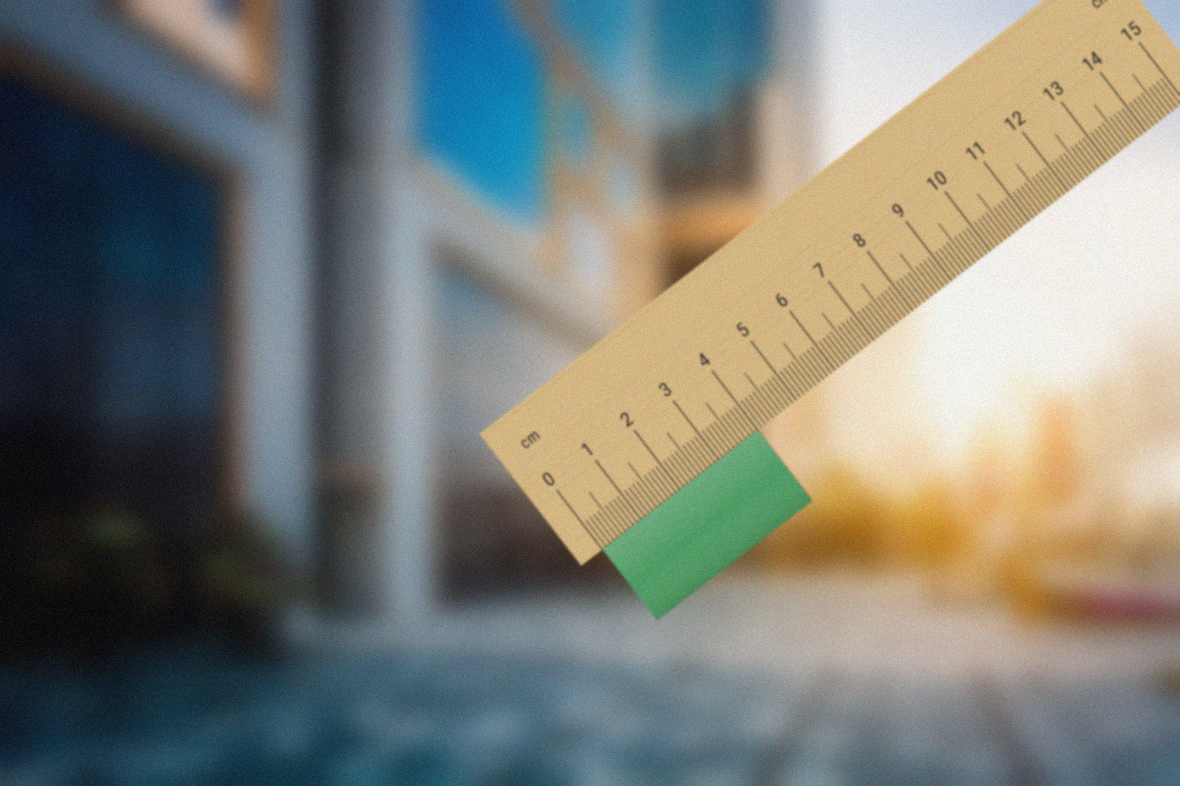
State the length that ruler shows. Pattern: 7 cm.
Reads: 4 cm
